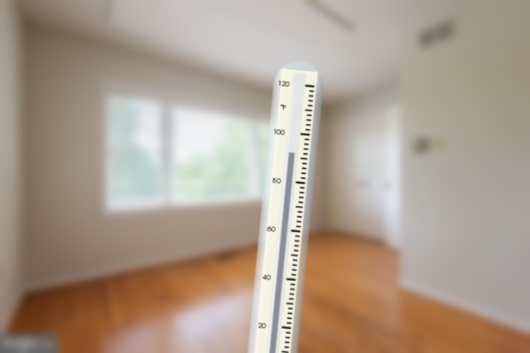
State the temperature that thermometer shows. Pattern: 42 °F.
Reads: 92 °F
